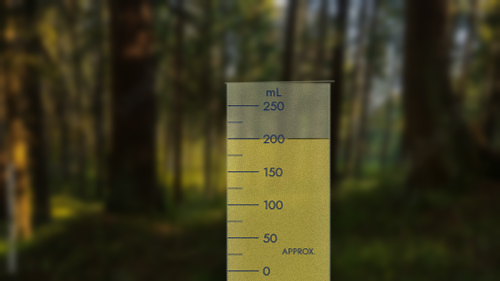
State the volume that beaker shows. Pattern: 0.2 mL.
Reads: 200 mL
